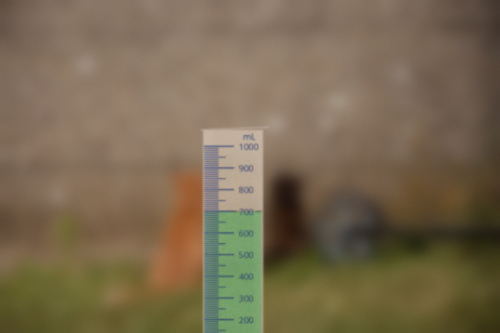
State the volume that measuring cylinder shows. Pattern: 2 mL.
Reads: 700 mL
